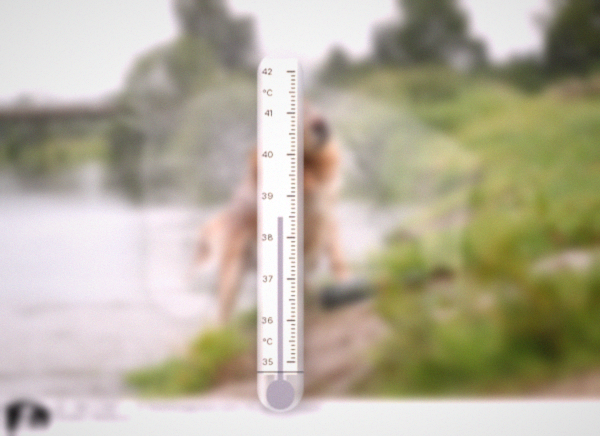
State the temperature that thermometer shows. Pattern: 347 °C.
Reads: 38.5 °C
